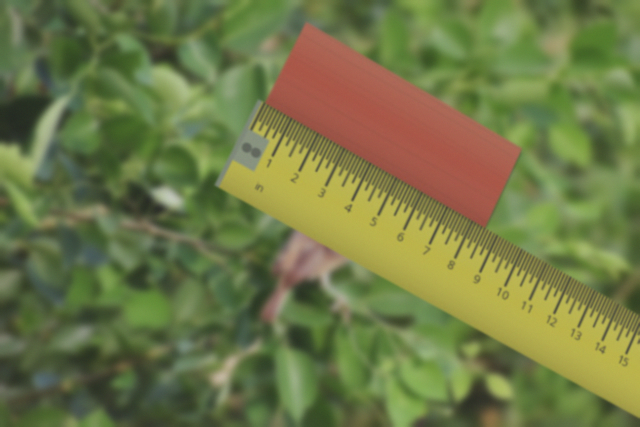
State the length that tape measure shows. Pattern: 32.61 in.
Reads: 8.5 in
